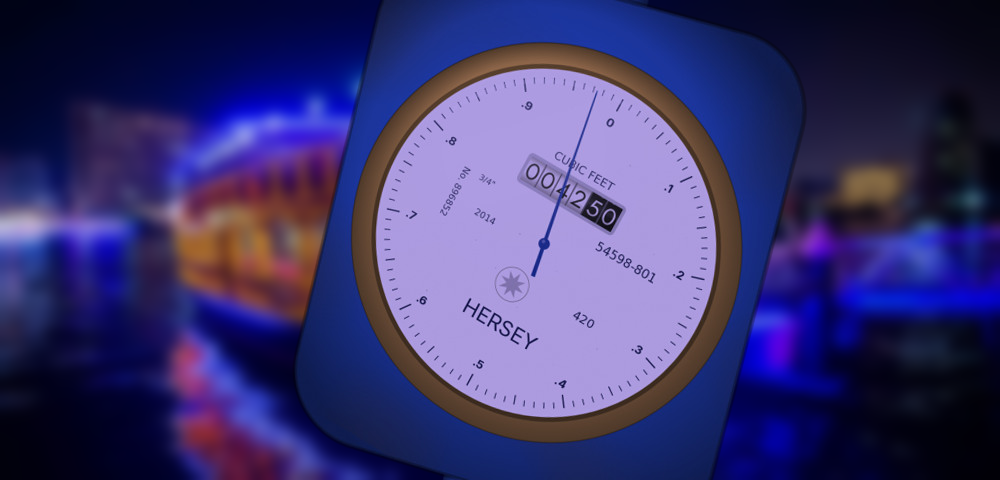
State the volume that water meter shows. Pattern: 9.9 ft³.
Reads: 4249.97 ft³
